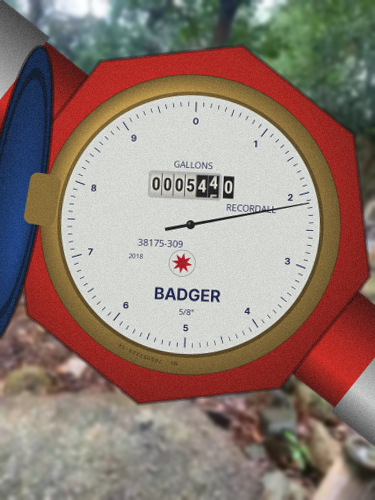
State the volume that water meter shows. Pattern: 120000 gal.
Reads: 5442.1 gal
